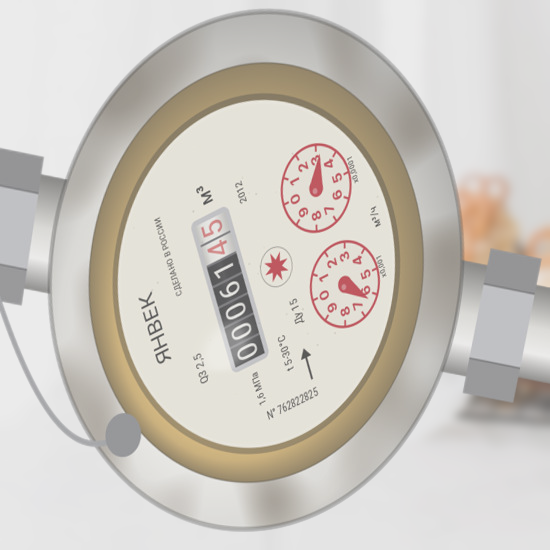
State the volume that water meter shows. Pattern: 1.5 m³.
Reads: 61.4563 m³
